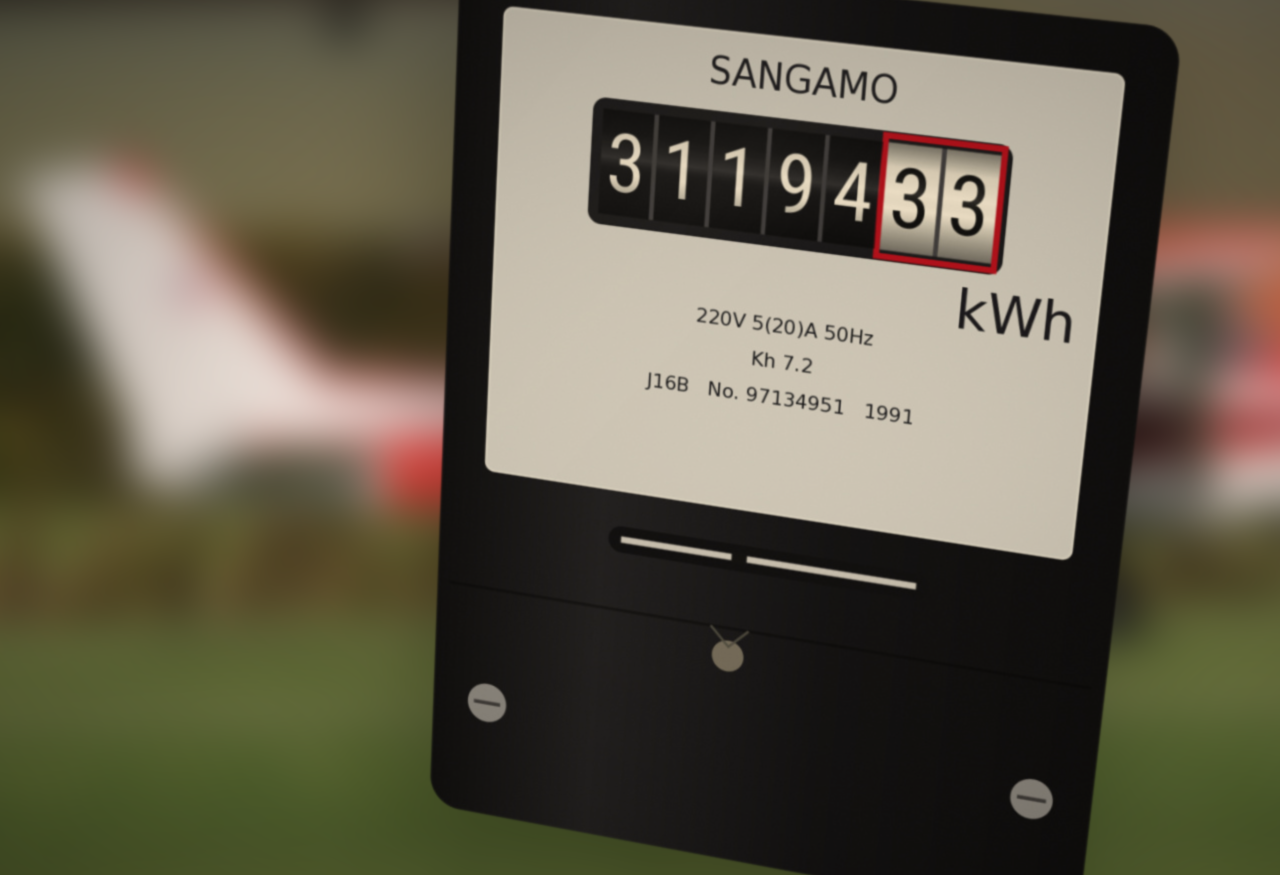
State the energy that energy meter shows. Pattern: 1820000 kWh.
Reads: 31194.33 kWh
